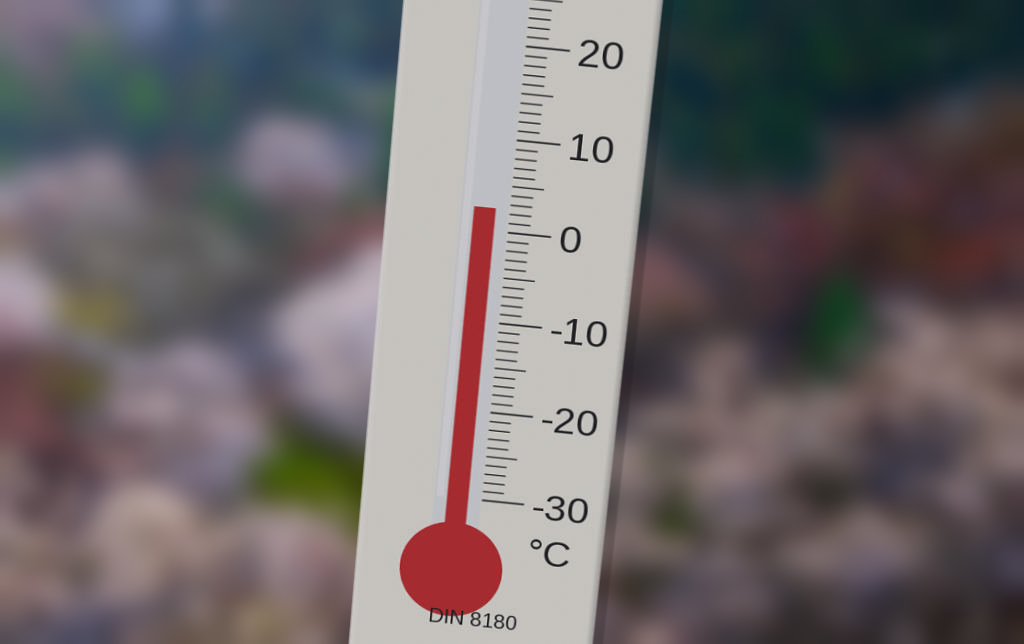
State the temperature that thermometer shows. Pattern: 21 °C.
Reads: 2.5 °C
